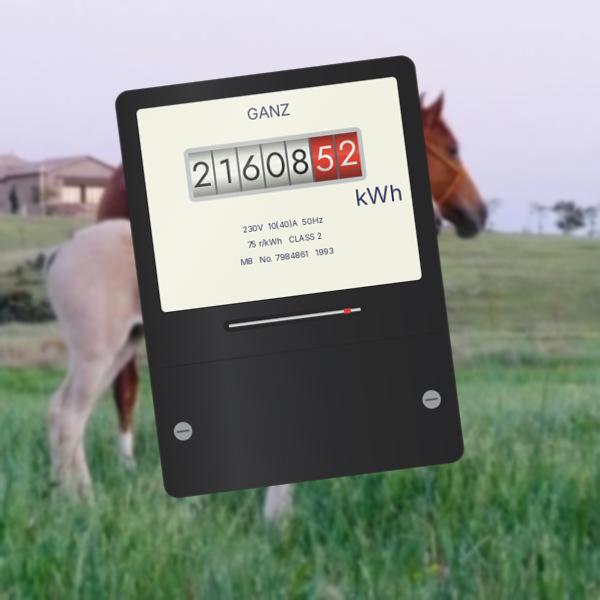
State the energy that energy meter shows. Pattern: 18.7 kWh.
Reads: 21608.52 kWh
